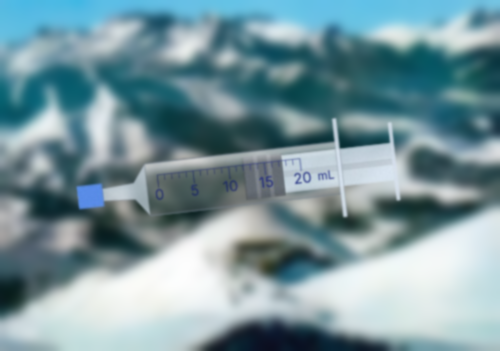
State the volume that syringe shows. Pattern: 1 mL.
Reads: 12 mL
